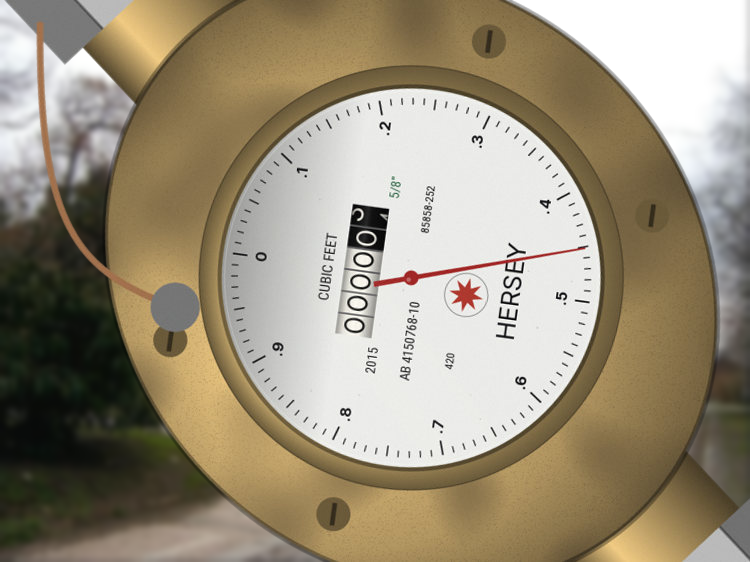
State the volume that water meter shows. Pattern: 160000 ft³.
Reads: 3.45 ft³
